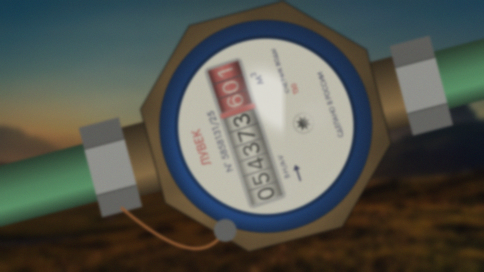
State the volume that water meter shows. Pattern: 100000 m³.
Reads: 54373.601 m³
